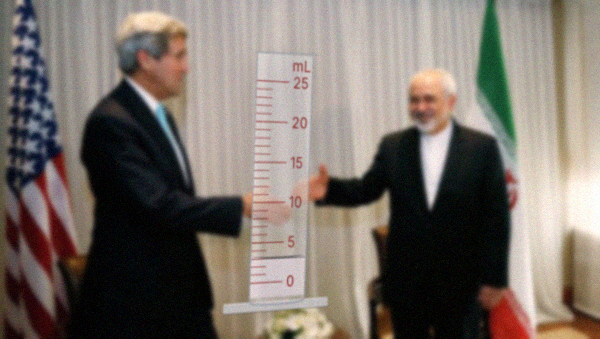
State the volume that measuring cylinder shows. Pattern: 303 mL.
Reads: 3 mL
